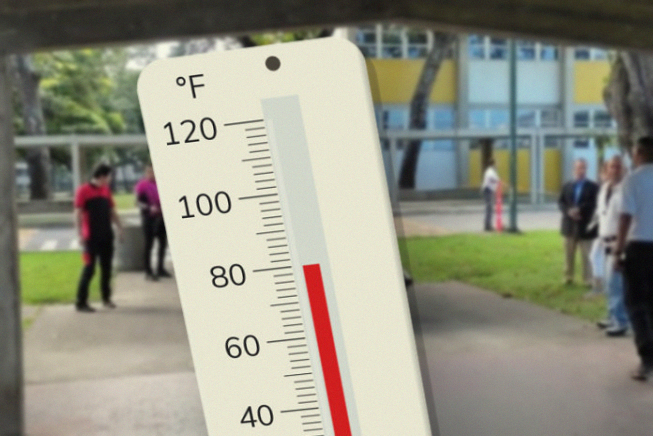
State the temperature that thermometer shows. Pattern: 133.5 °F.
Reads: 80 °F
